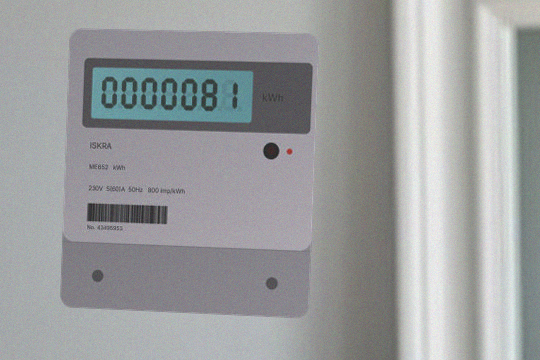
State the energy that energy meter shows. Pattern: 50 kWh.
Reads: 81 kWh
